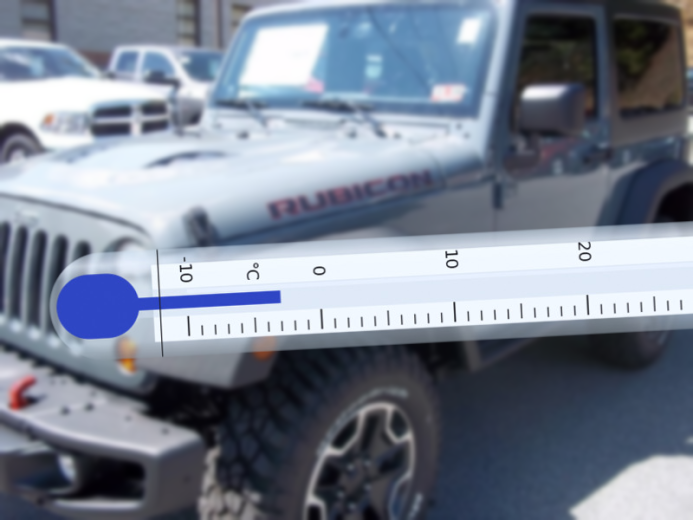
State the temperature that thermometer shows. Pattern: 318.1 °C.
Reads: -3 °C
